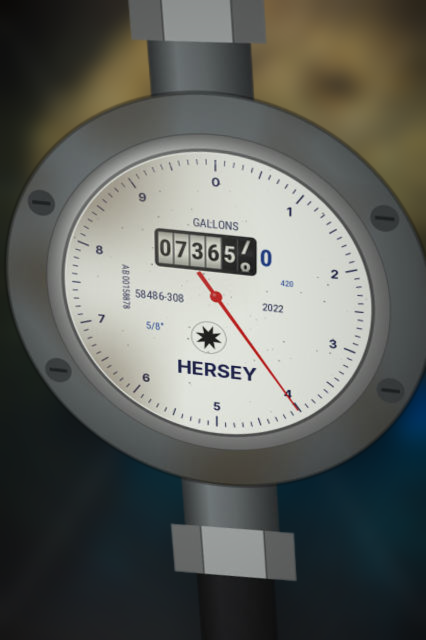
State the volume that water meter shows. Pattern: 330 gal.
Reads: 736574.0 gal
